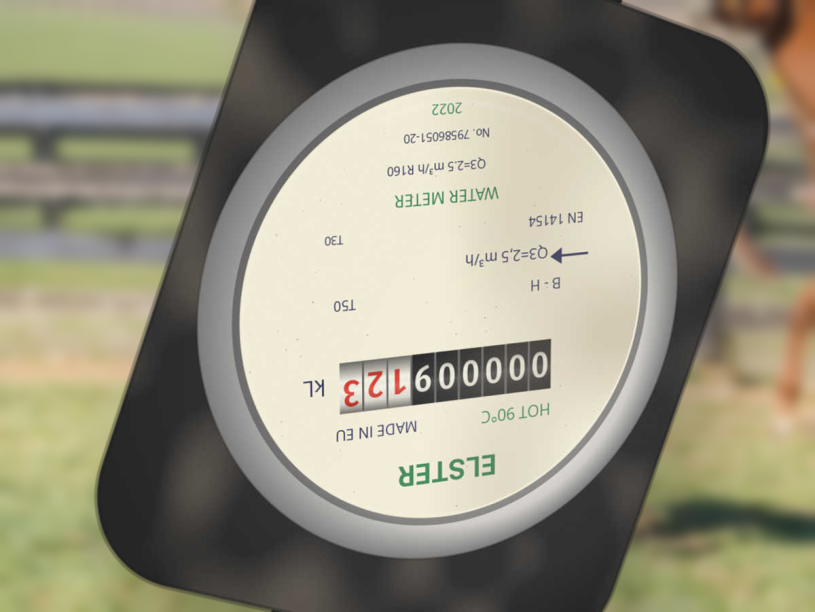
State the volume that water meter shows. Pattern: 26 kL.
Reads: 9.123 kL
